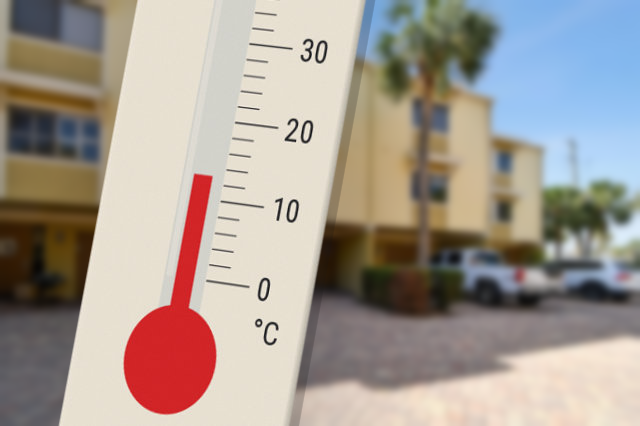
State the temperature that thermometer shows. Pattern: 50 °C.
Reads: 13 °C
